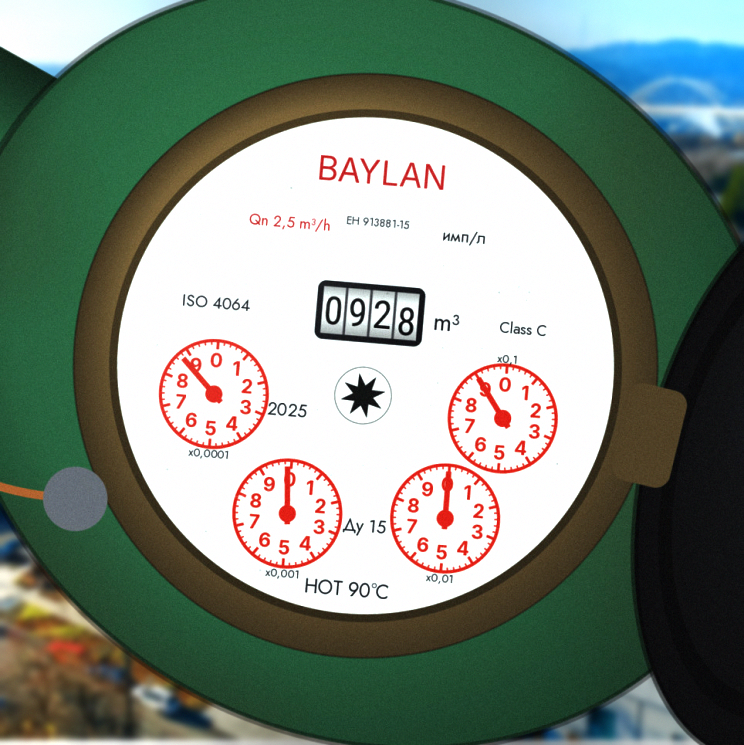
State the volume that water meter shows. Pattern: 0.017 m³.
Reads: 927.8998 m³
